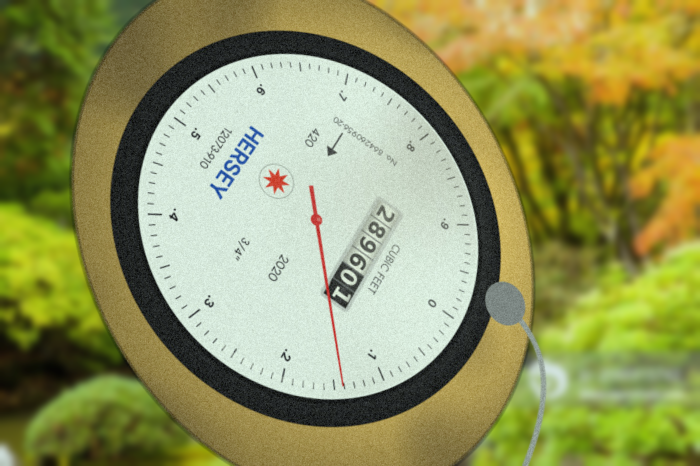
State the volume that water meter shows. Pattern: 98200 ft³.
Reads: 289601.14 ft³
